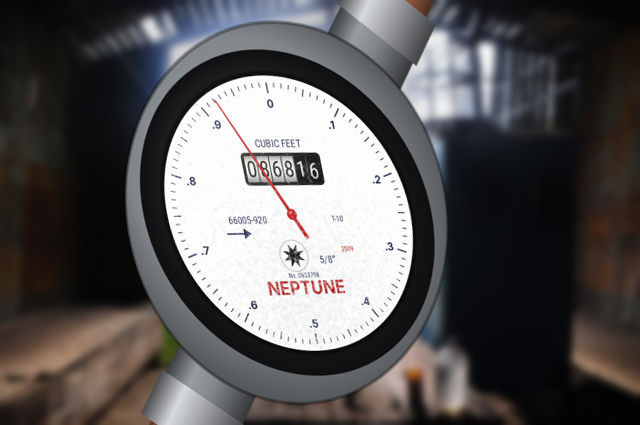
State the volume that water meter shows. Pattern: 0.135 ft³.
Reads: 86815.92 ft³
